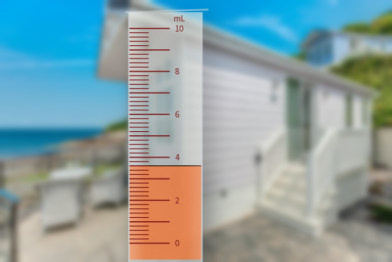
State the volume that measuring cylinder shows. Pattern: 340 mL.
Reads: 3.6 mL
